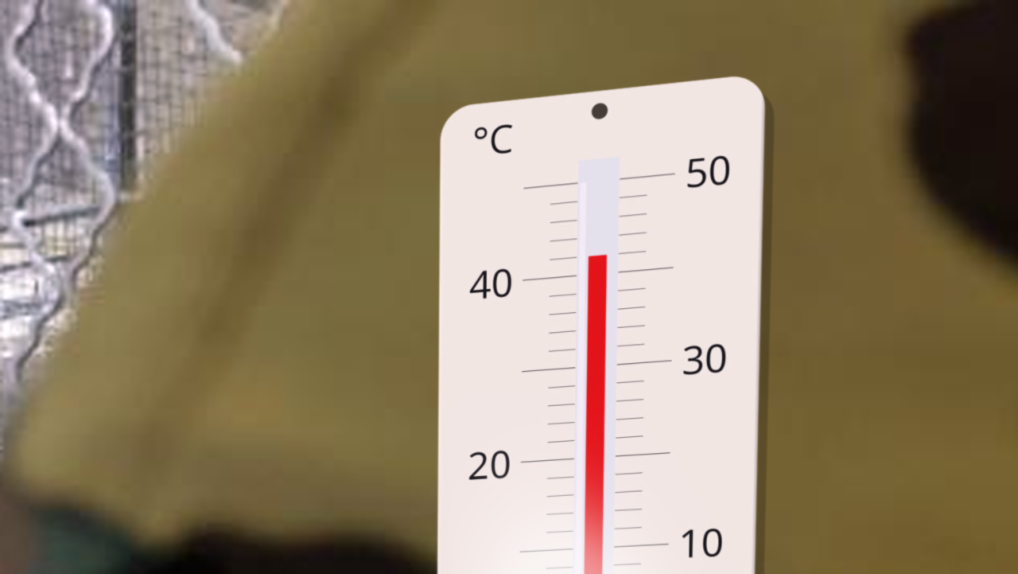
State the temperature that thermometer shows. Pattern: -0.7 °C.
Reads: 42 °C
